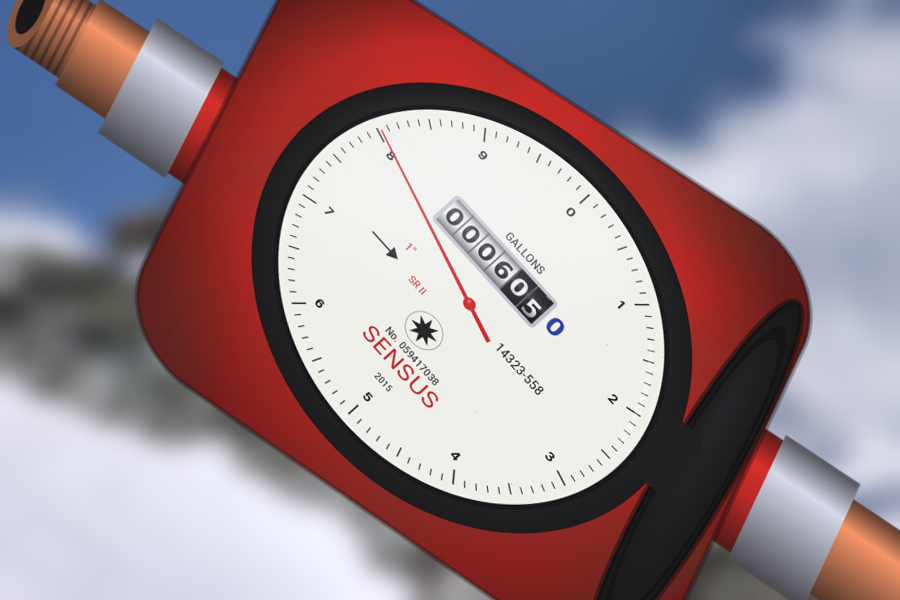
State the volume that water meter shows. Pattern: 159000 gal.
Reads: 6048.0 gal
